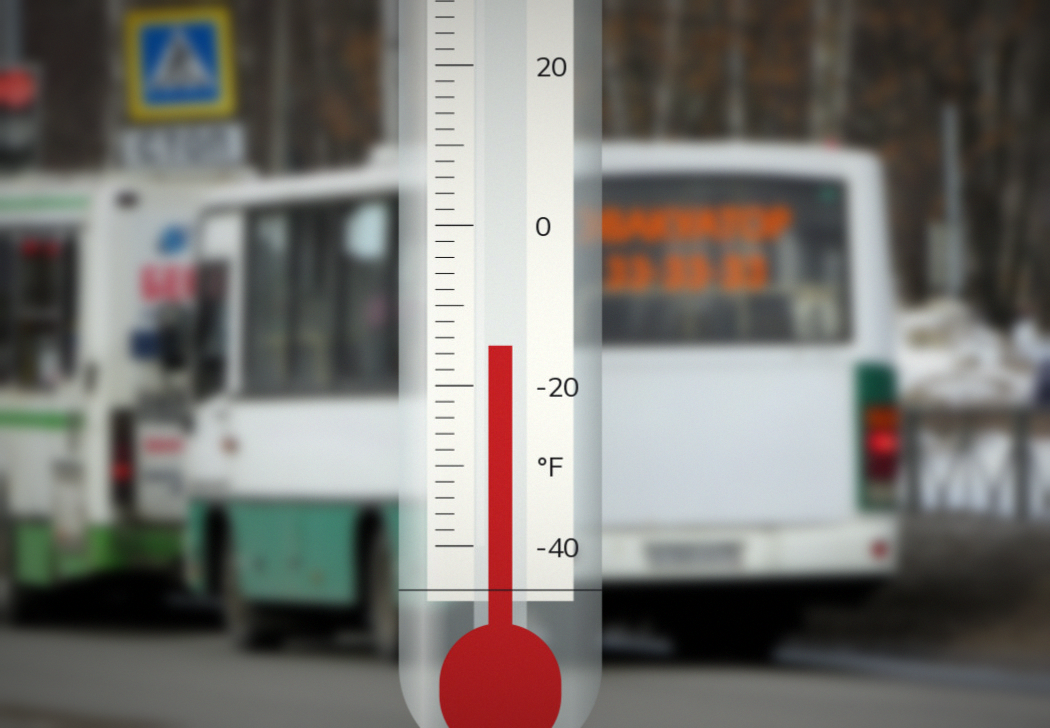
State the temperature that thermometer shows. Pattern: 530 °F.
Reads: -15 °F
